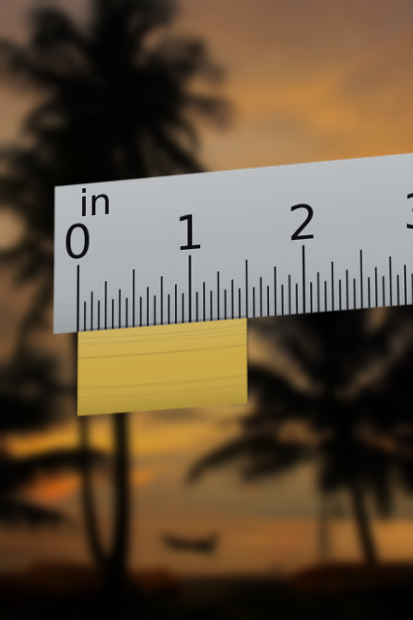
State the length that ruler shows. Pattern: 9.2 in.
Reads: 1.5 in
